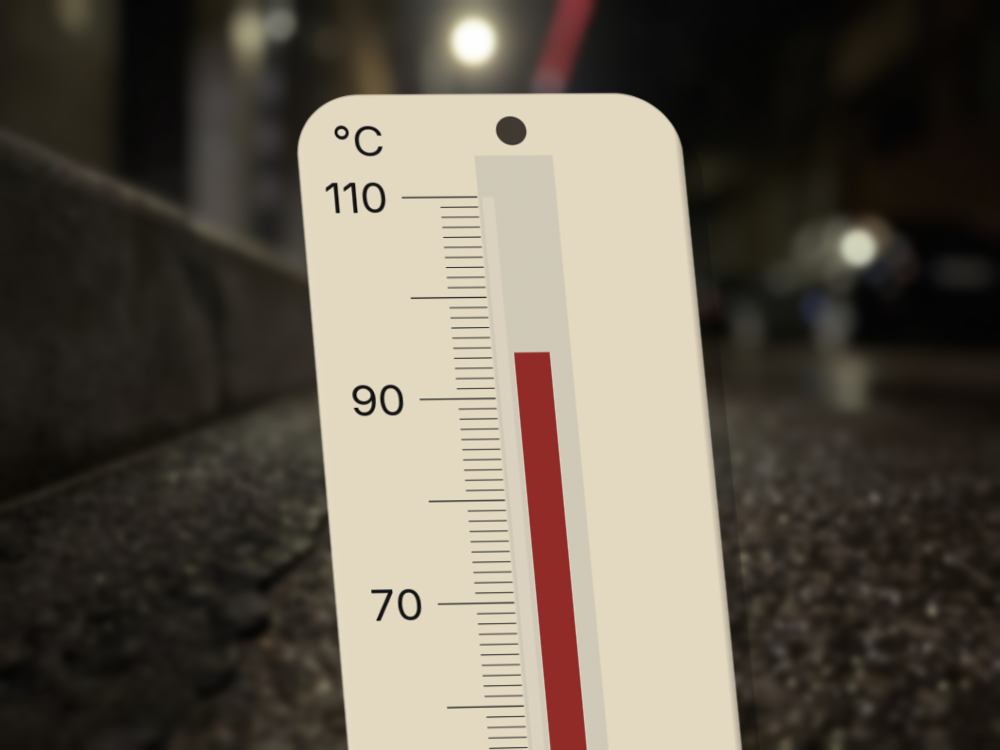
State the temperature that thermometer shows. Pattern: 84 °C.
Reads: 94.5 °C
